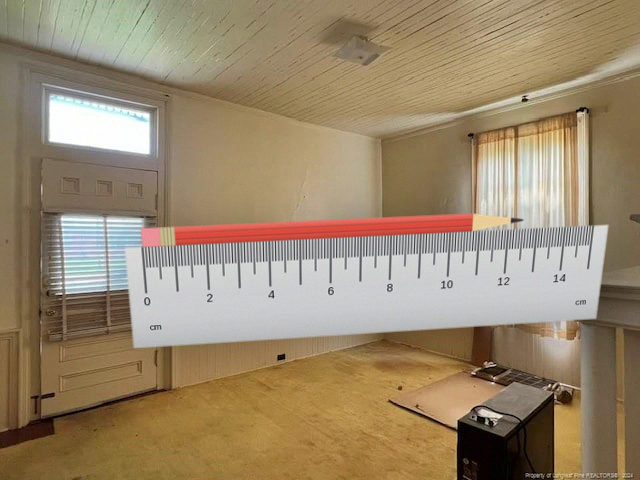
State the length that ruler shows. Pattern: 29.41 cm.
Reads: 12.5 cm
